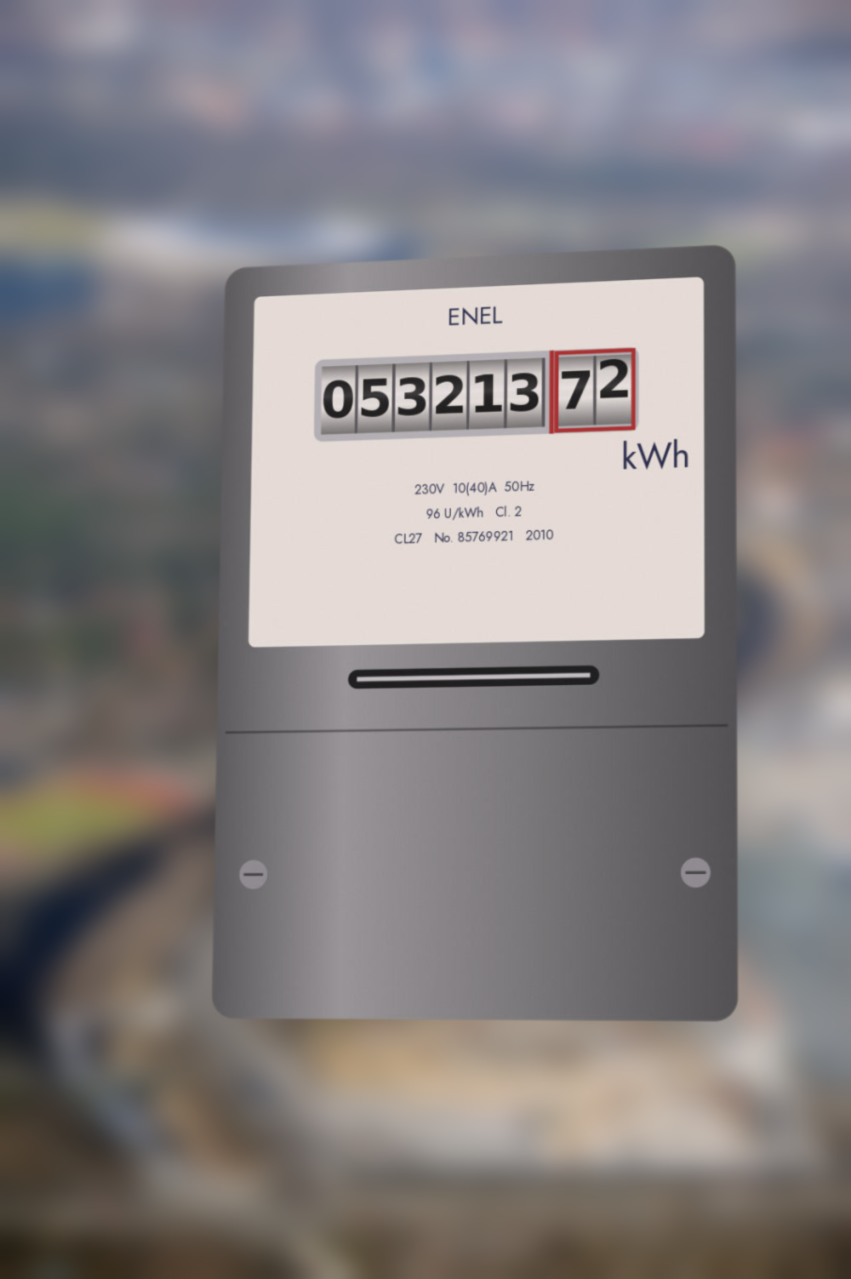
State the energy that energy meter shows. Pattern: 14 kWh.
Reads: 53213.72 kWh
